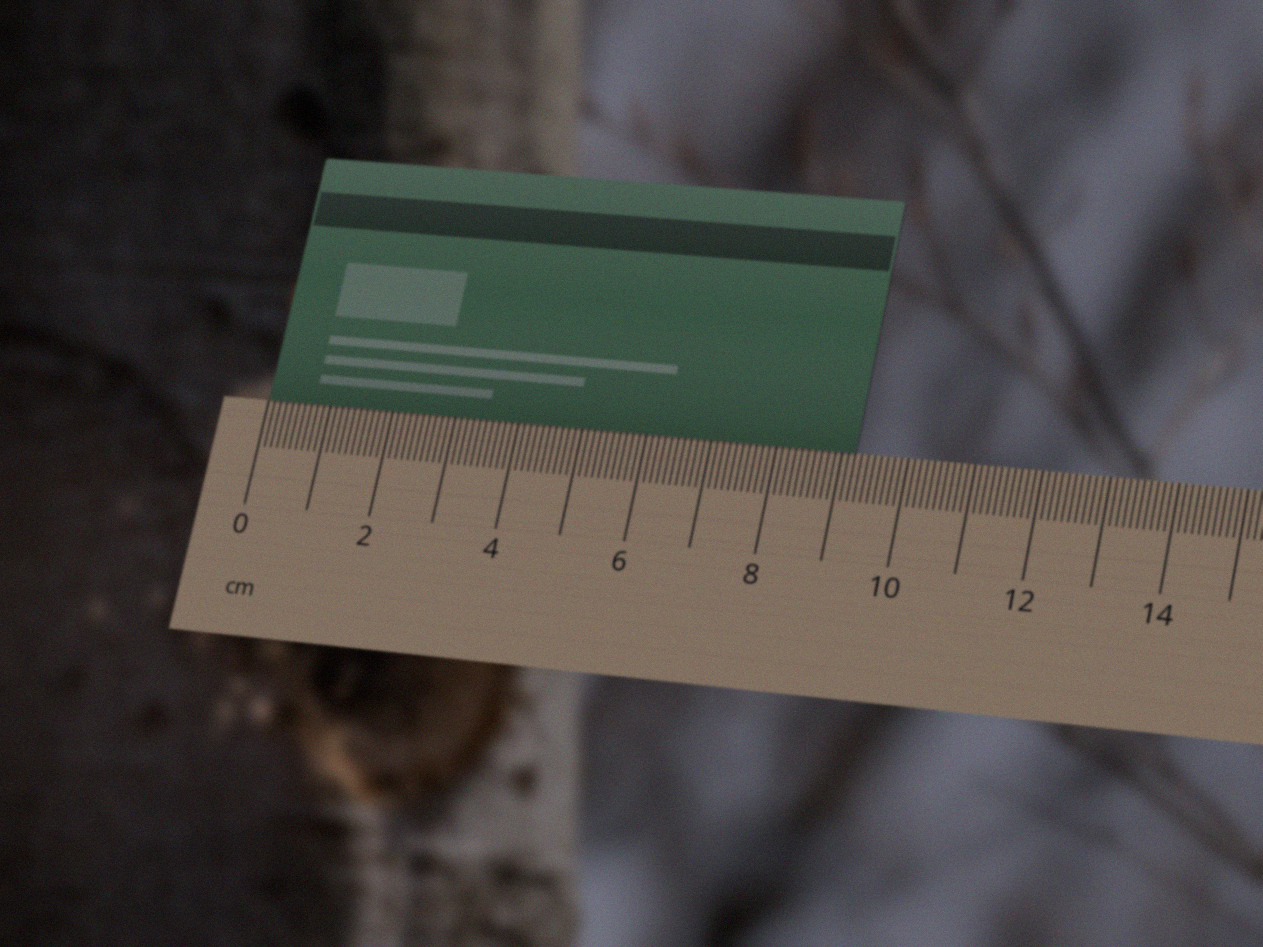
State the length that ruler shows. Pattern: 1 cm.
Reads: 9.2 cm
